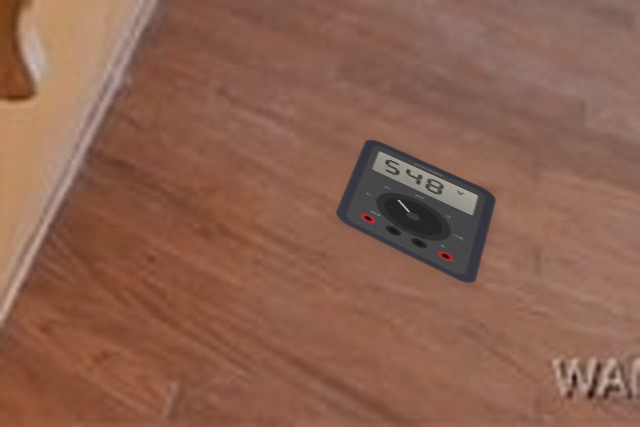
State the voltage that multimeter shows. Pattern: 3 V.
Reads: 548 V
